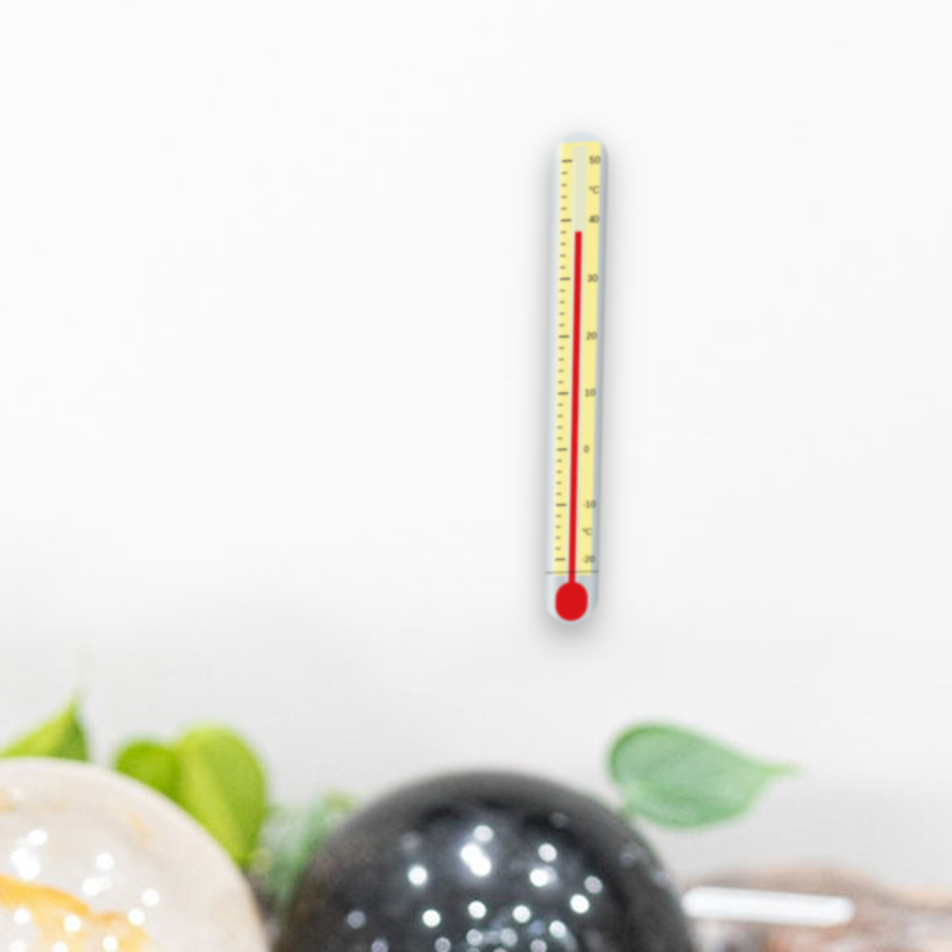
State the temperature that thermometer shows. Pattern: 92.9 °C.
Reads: 38 °C
